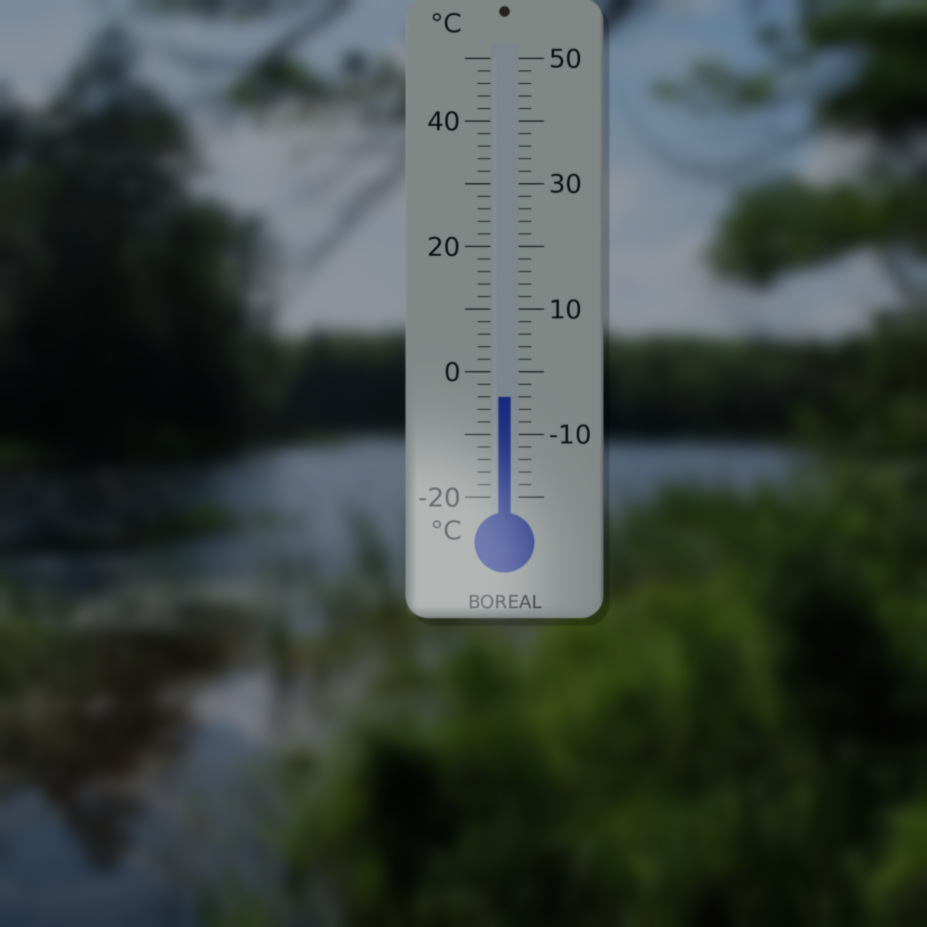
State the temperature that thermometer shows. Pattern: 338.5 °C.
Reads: -4 °C
